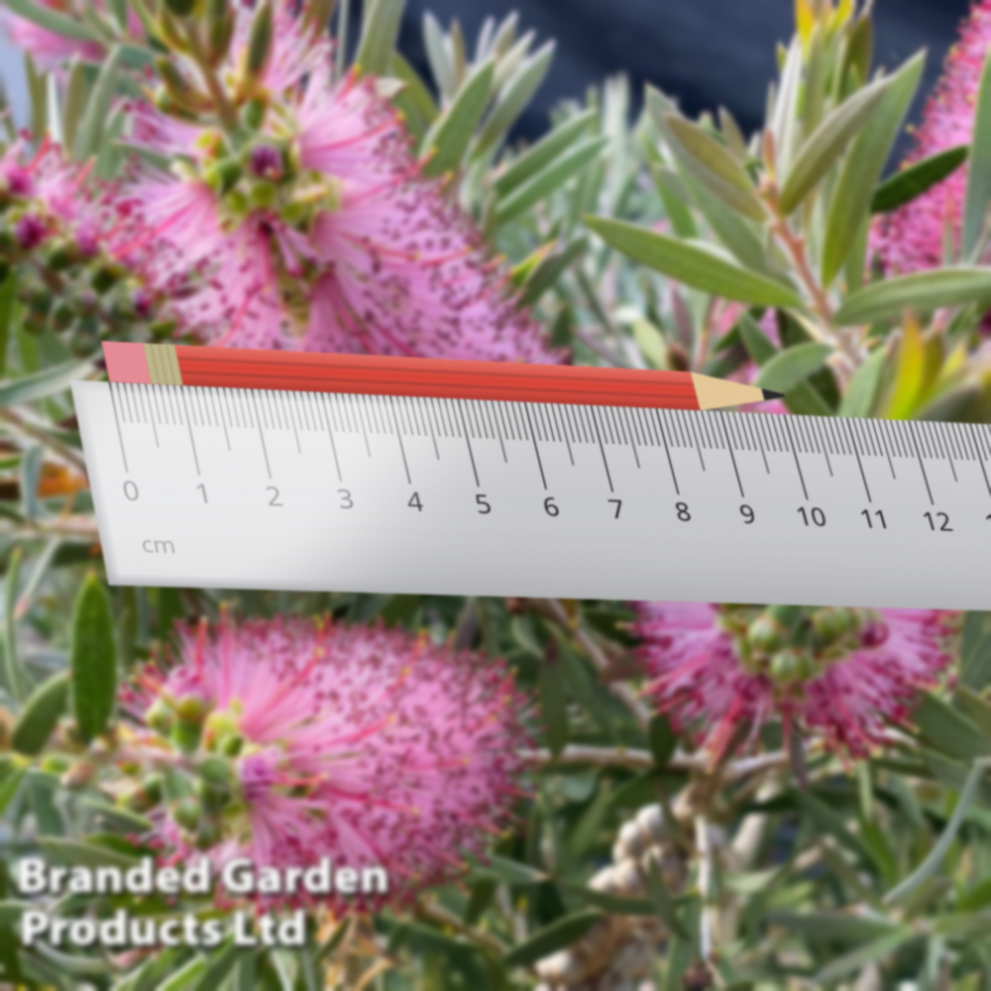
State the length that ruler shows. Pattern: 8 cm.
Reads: 10.1 cm
